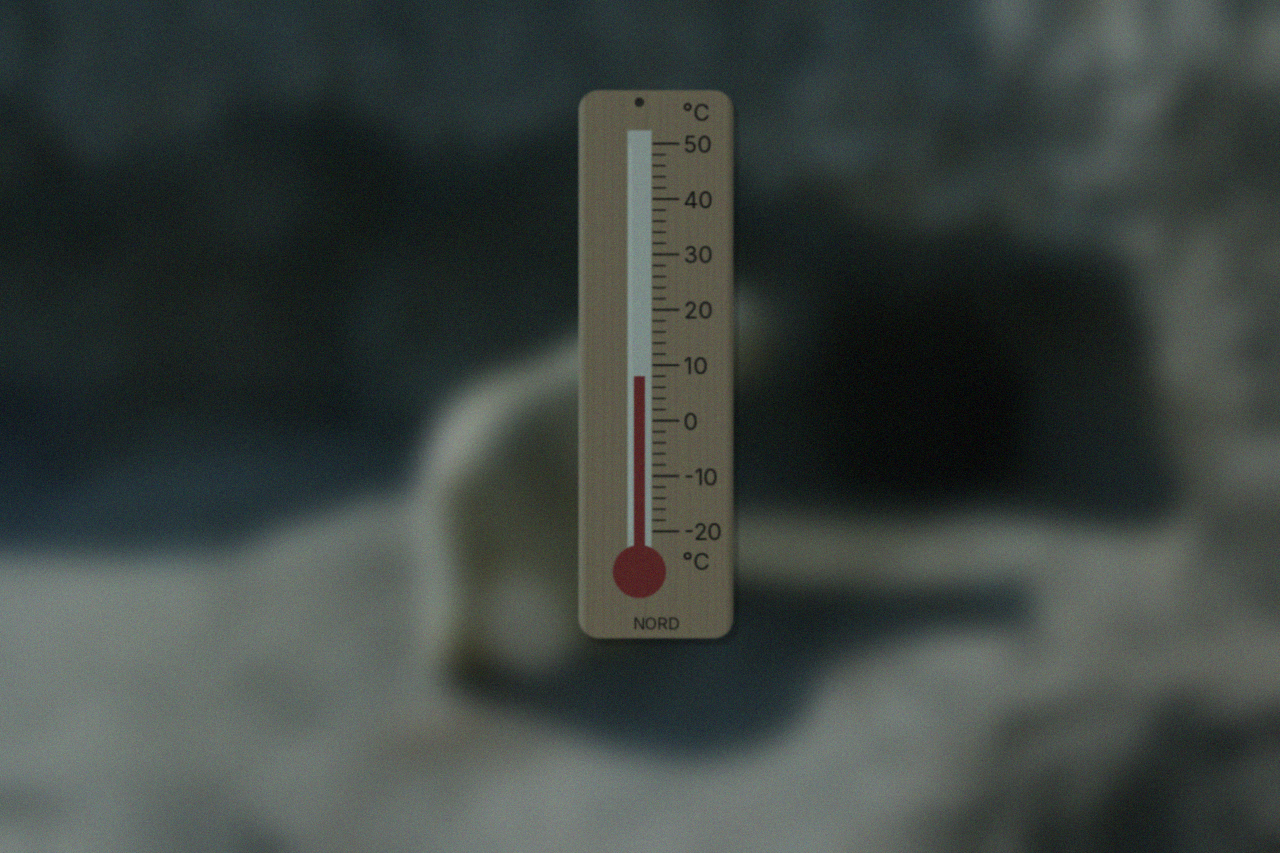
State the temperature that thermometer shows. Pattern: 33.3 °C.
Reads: 8 °C
